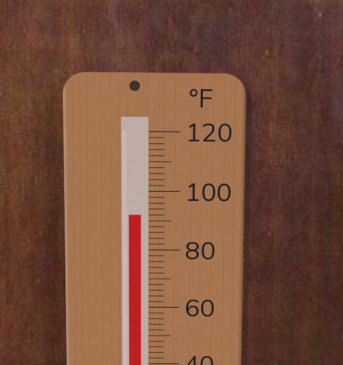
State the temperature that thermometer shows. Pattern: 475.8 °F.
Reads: 92 °F
